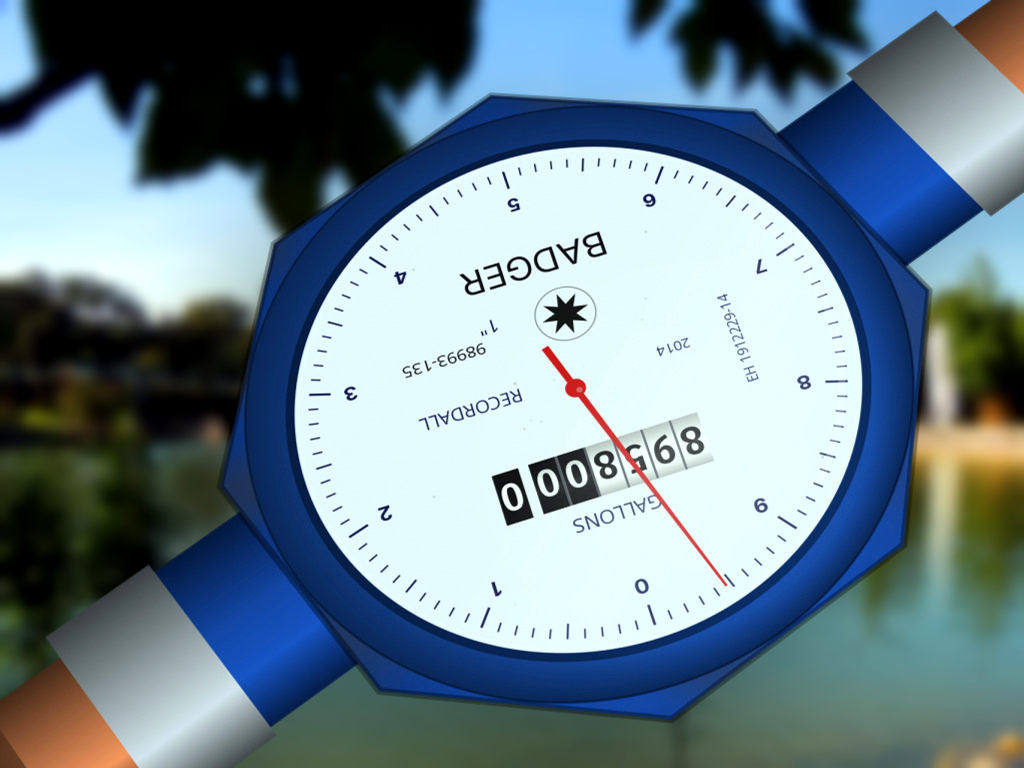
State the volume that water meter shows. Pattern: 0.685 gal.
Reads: 8957999.5 gal
